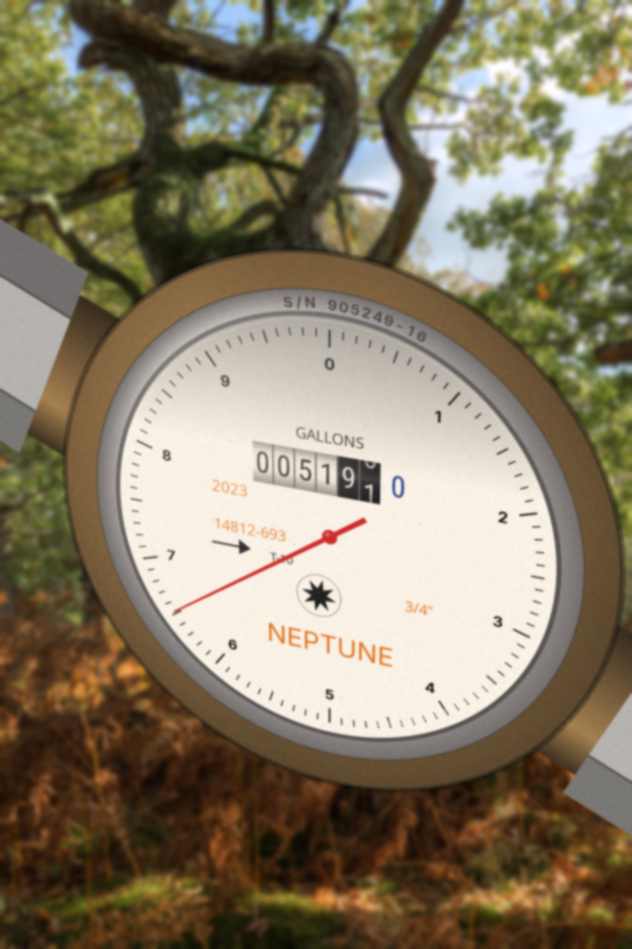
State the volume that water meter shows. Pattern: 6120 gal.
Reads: 51906.5 gal
